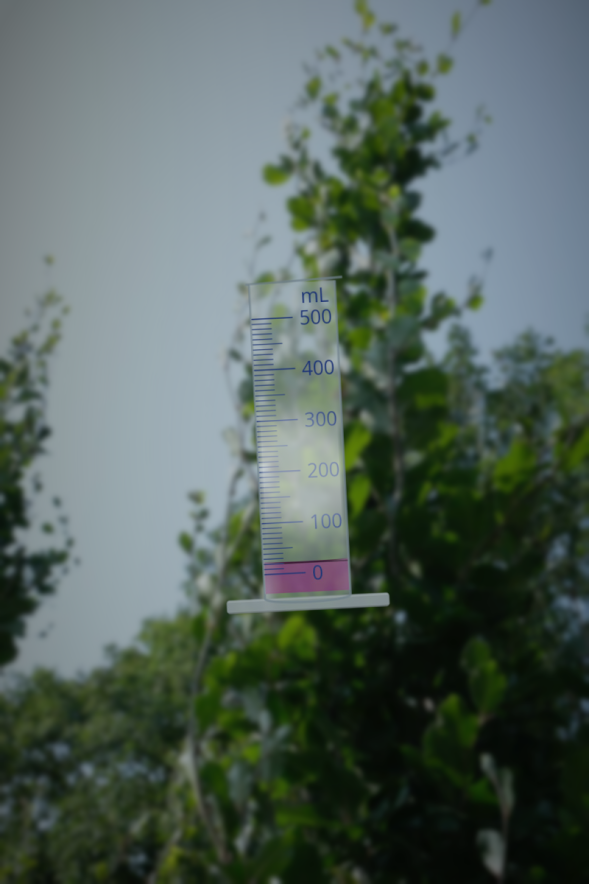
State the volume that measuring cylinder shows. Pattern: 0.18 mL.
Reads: 20 mL
